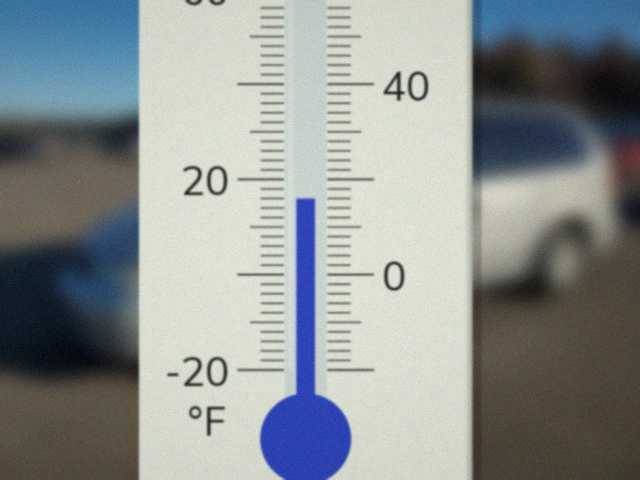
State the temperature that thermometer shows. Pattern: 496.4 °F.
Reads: 16 °F
